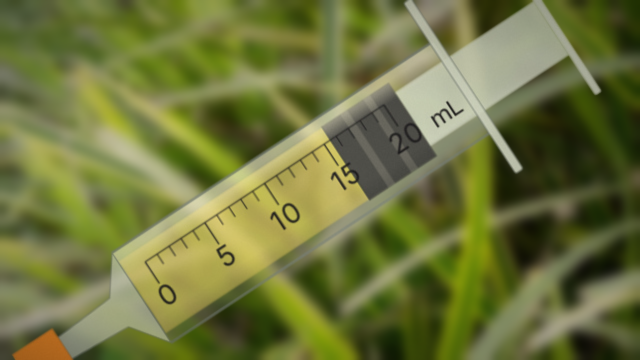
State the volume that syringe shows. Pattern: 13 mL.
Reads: 15.5 mL
